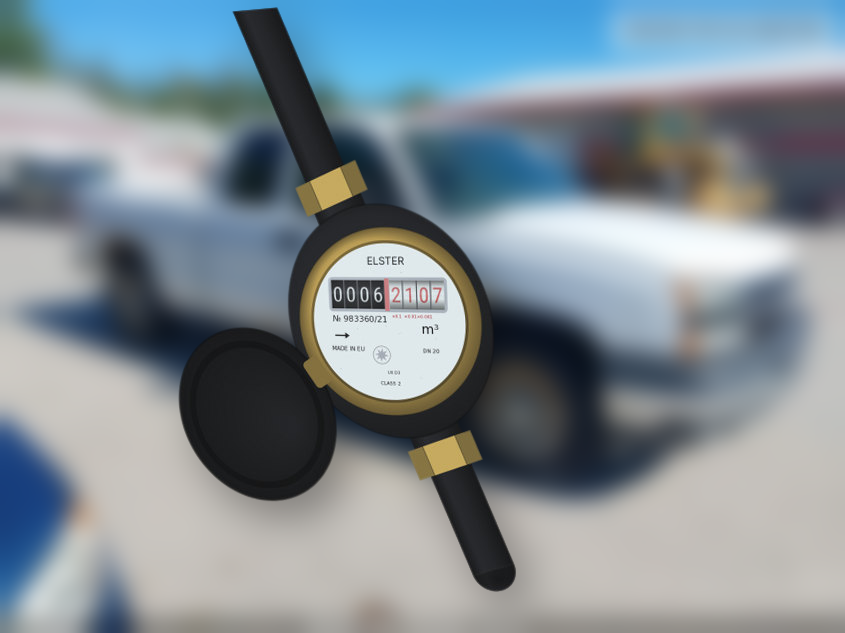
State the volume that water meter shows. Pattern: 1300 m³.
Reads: 6.2107 m³
